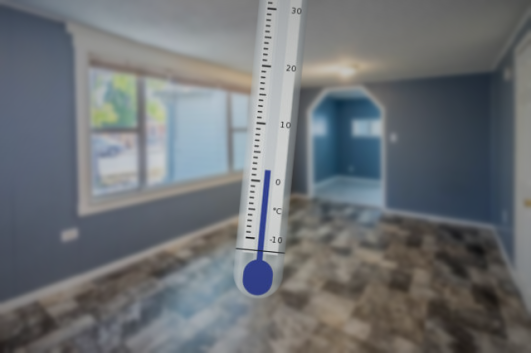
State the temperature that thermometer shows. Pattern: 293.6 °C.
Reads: 2 °C
